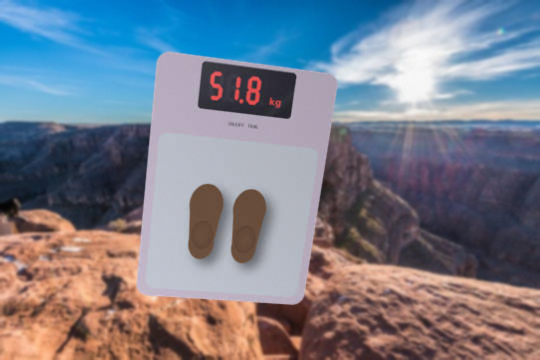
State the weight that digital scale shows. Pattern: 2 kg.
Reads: 51.8 kg
